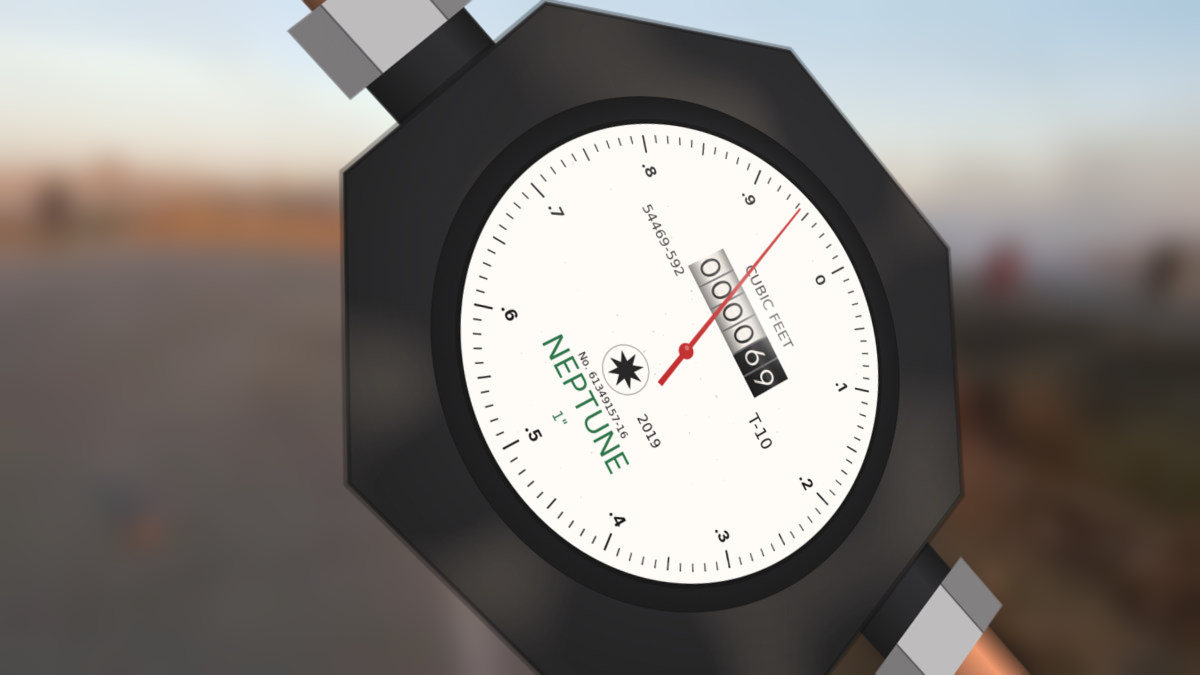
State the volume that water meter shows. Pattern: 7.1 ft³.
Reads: 68.94 ft³
